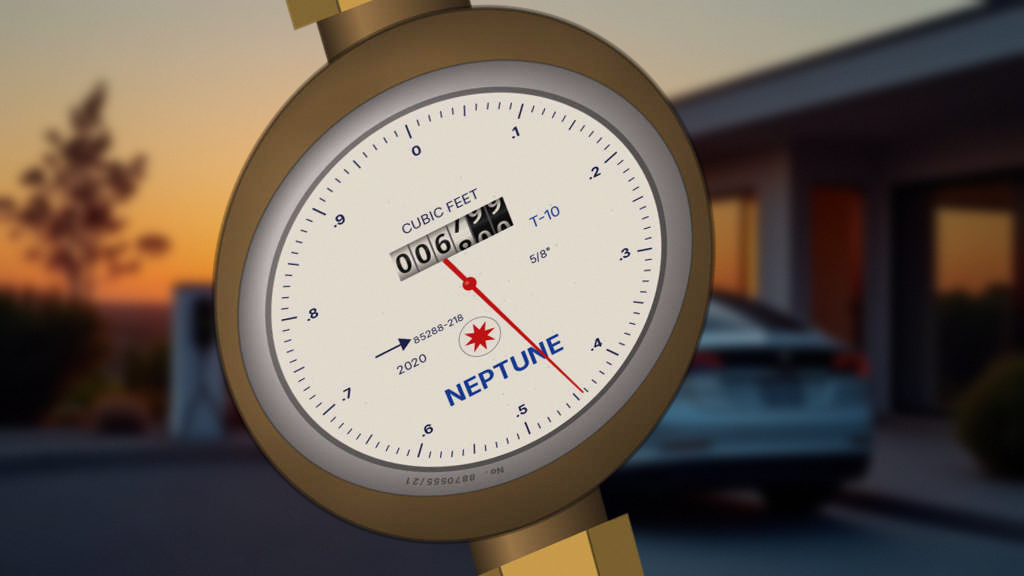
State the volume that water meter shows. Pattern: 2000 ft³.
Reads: 6799.44 ft³
